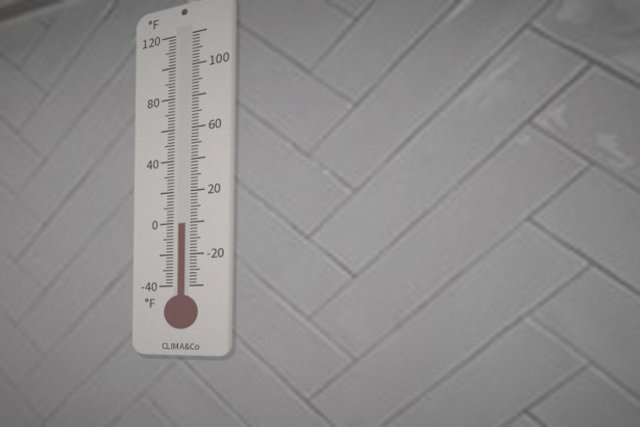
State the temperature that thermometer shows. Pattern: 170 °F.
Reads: 0 °F
